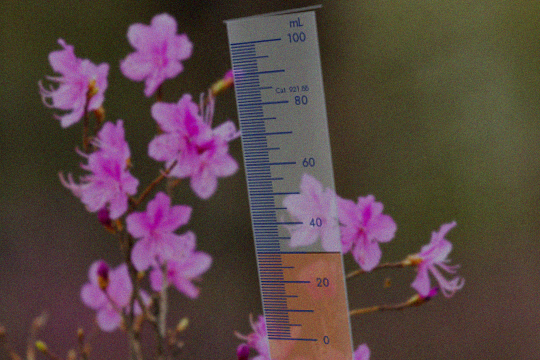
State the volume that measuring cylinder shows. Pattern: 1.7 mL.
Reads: 30 mL
